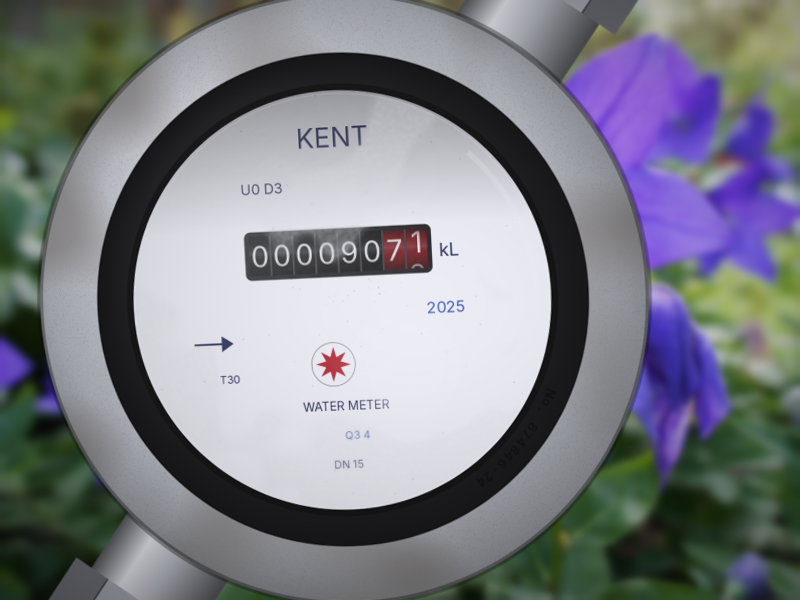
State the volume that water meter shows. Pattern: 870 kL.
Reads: 90.71 kL
